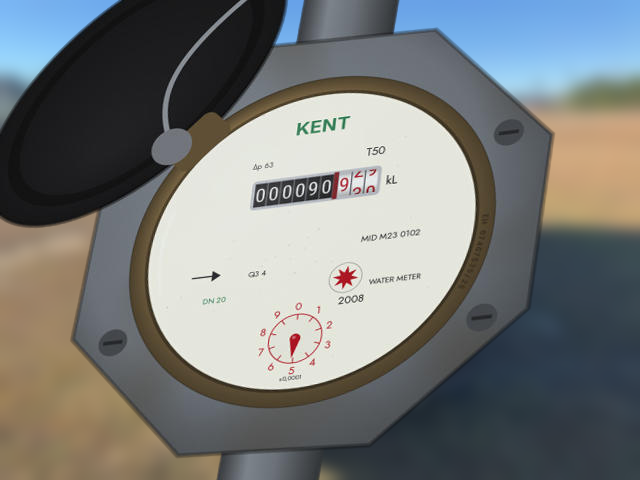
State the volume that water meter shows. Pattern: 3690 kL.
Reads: 90.9295 kL
